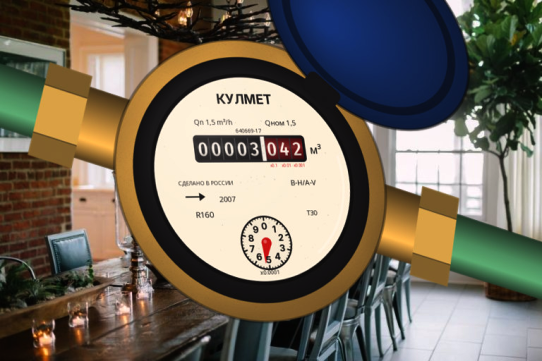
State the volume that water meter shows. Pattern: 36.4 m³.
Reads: 3.0425 m³
